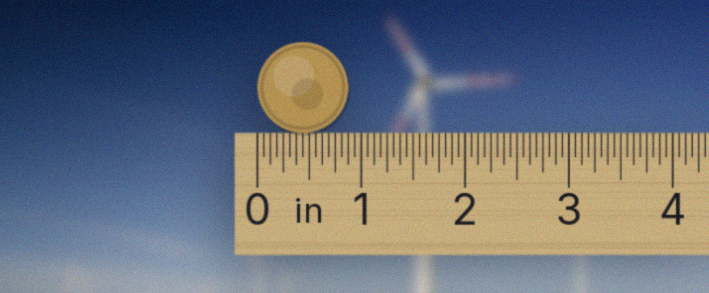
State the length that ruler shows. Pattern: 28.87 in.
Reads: 0.875 in
